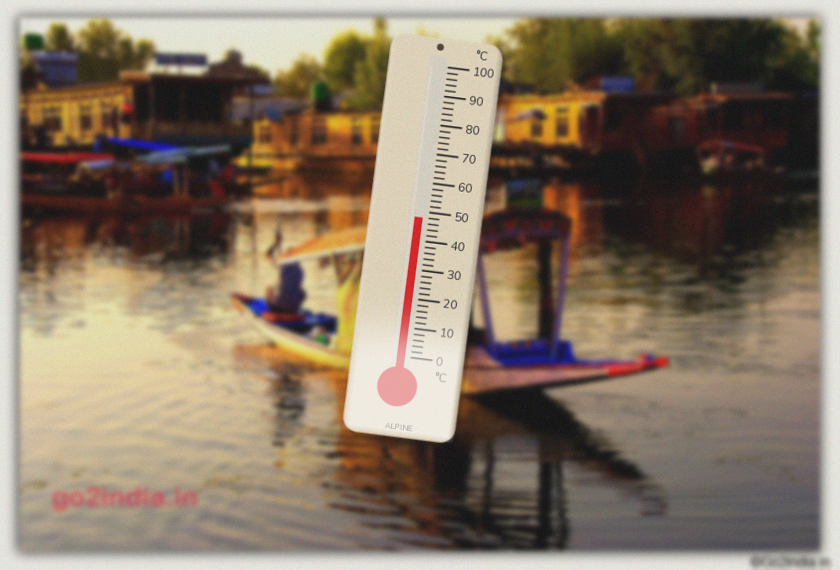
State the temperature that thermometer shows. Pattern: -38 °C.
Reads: 48 °C
